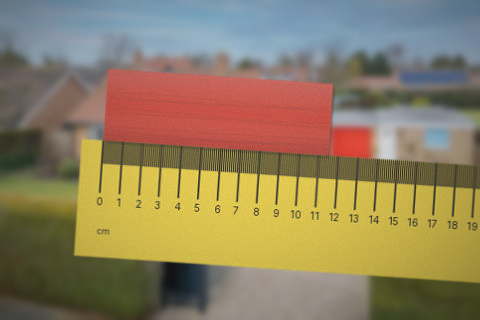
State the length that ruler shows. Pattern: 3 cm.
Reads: 11.5 cm
